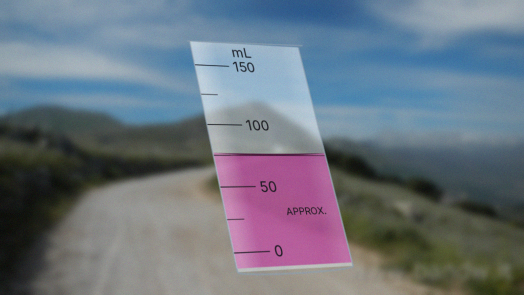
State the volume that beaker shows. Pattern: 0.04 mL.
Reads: 75 mL
